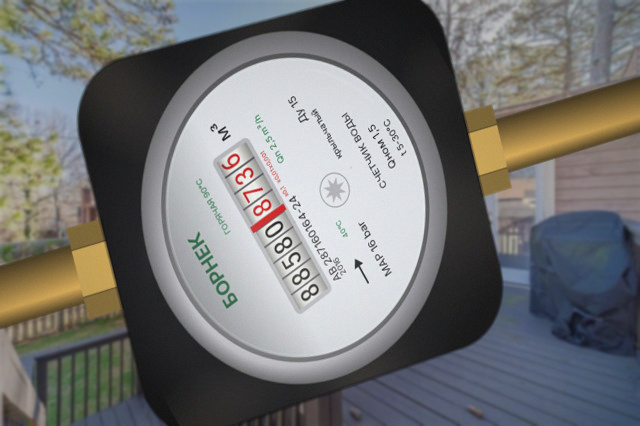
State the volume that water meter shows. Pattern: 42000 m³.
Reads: 88580.8736 m³
